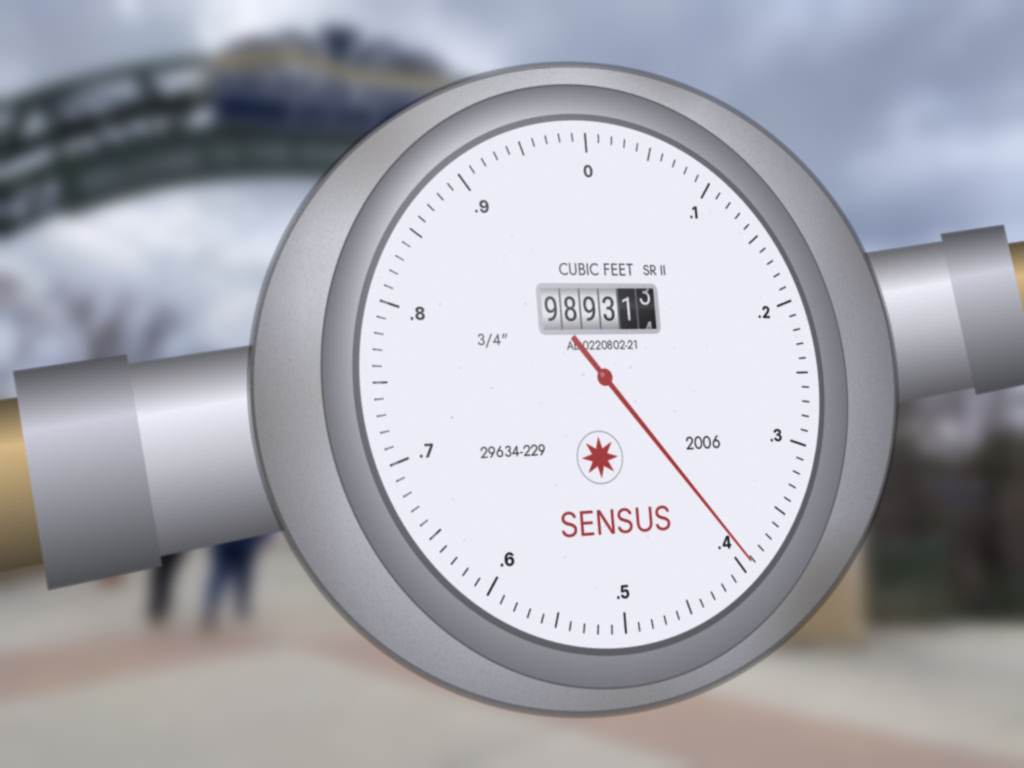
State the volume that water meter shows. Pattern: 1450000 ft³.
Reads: 989313.39 ft³
